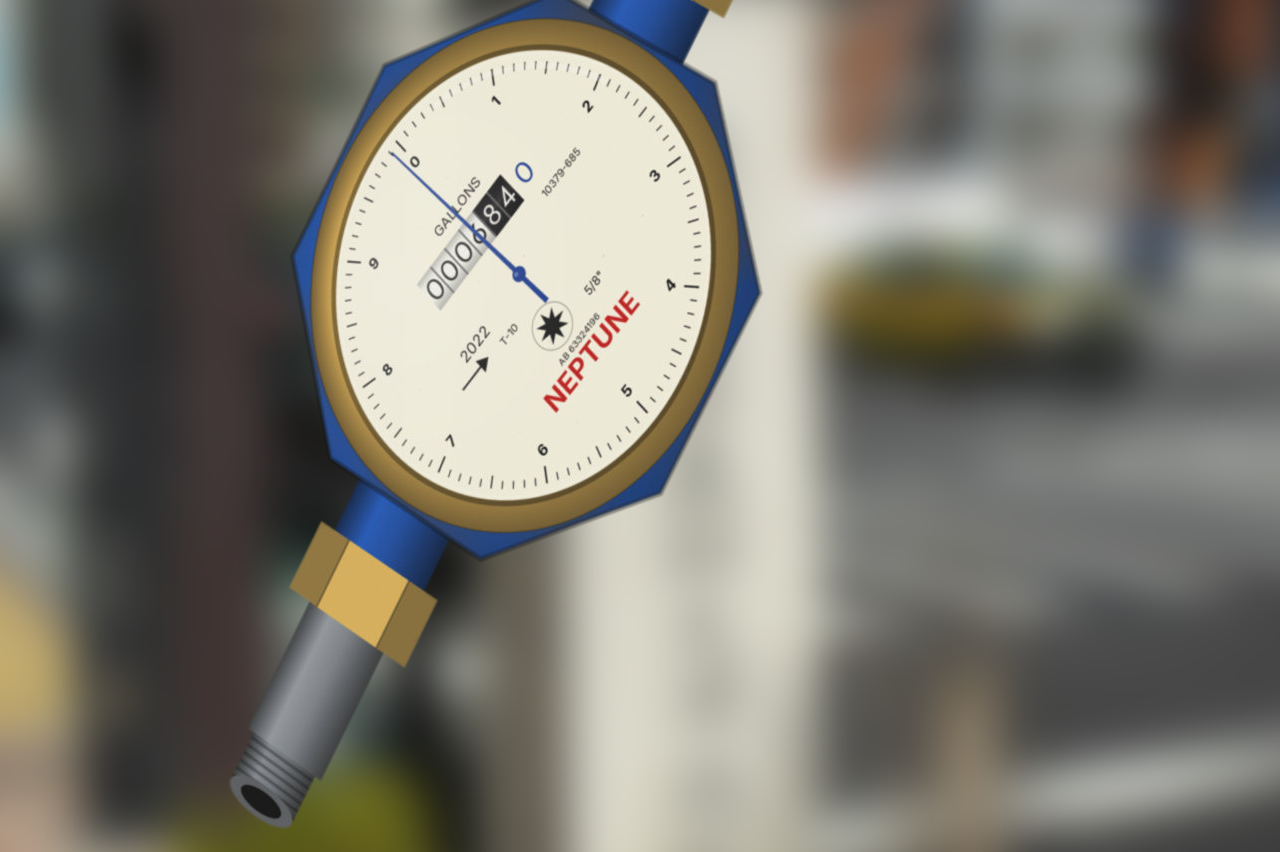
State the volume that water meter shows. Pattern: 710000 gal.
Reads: 6839.9 gal
